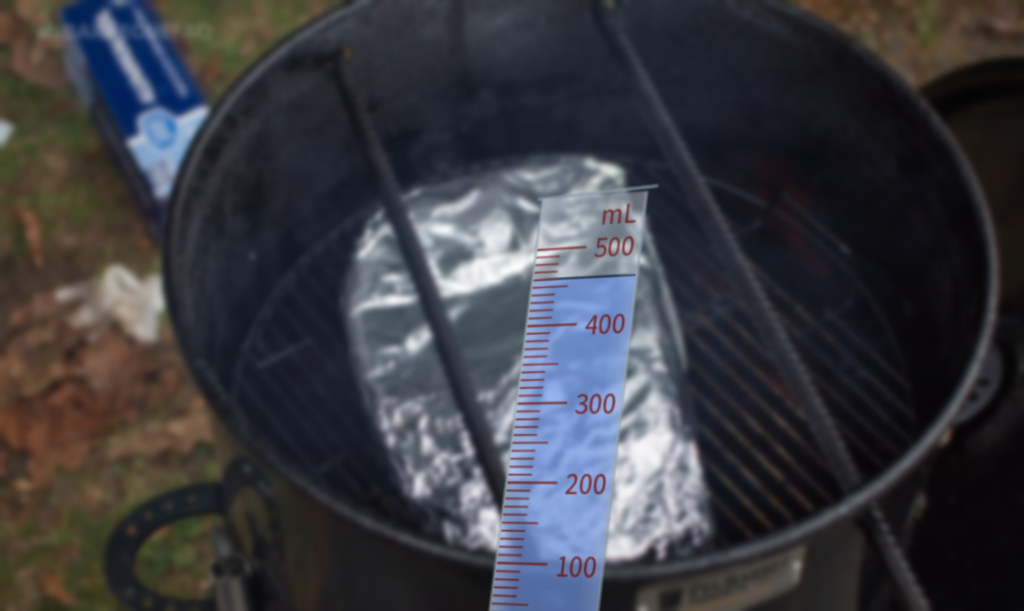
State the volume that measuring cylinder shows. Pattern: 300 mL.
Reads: 460 mL
